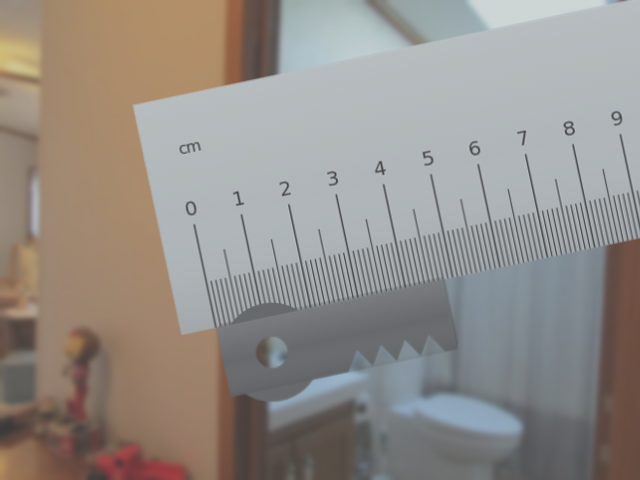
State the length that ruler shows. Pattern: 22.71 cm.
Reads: 4.8 cm
